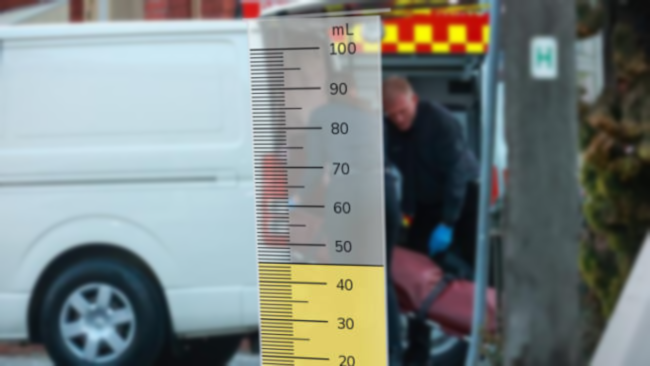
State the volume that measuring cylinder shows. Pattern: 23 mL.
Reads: 45 mL
